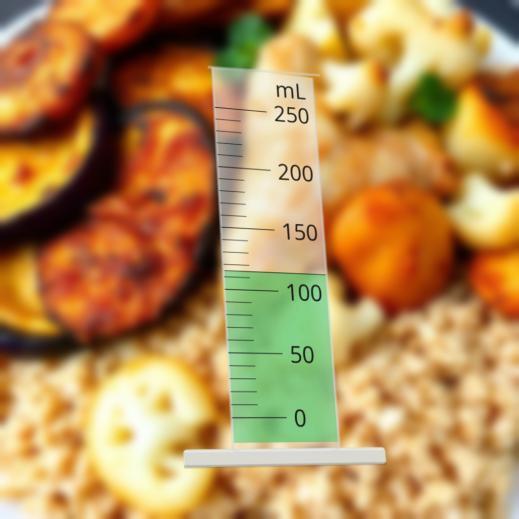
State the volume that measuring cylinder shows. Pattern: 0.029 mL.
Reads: 115 mL
